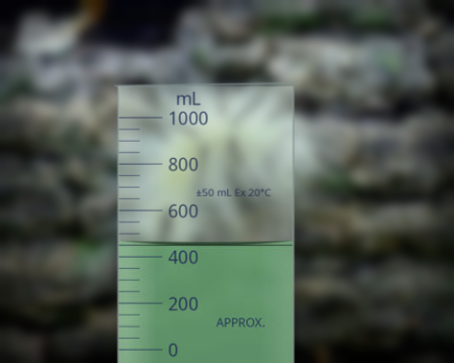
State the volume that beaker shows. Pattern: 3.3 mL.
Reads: 450 mL
